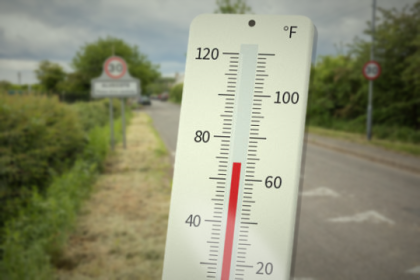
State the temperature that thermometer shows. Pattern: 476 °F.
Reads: 68 °F
